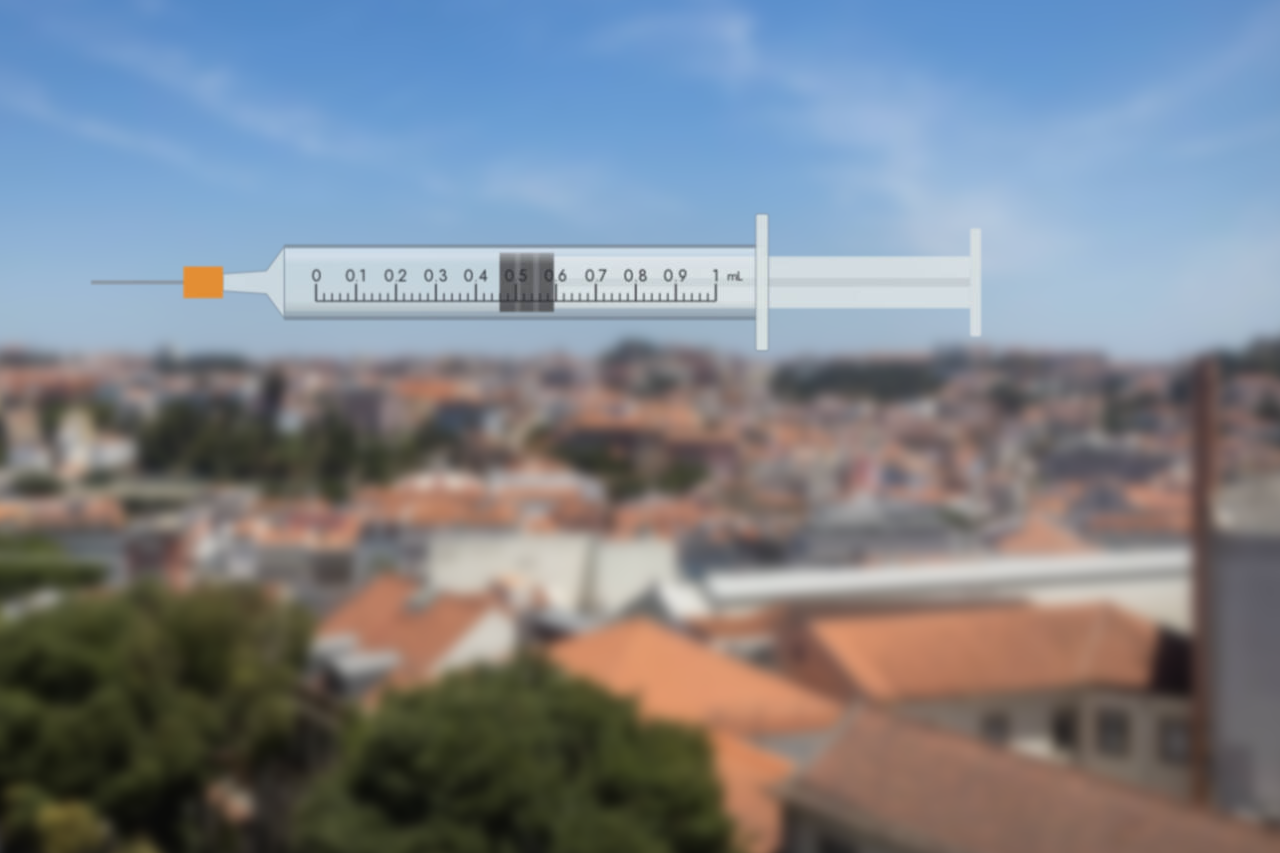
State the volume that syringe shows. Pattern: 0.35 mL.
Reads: 0.46 mL
